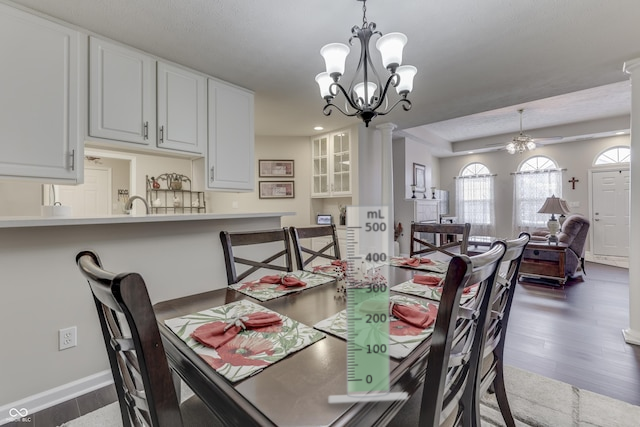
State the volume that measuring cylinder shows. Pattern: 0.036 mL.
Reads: 300 mL
